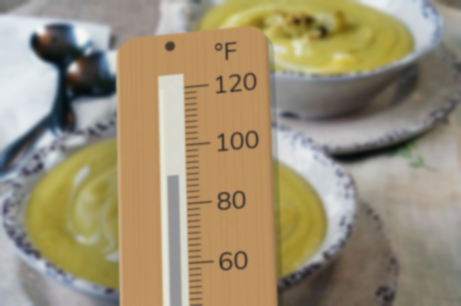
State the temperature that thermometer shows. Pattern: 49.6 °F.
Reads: 90 °F
